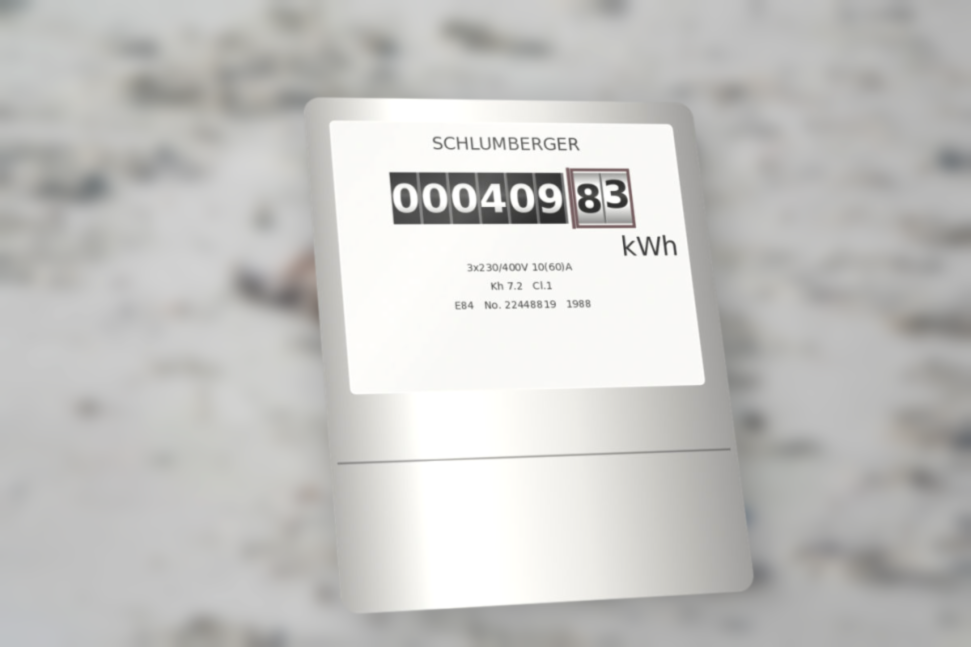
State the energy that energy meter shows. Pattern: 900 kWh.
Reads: 409.83 kWh
